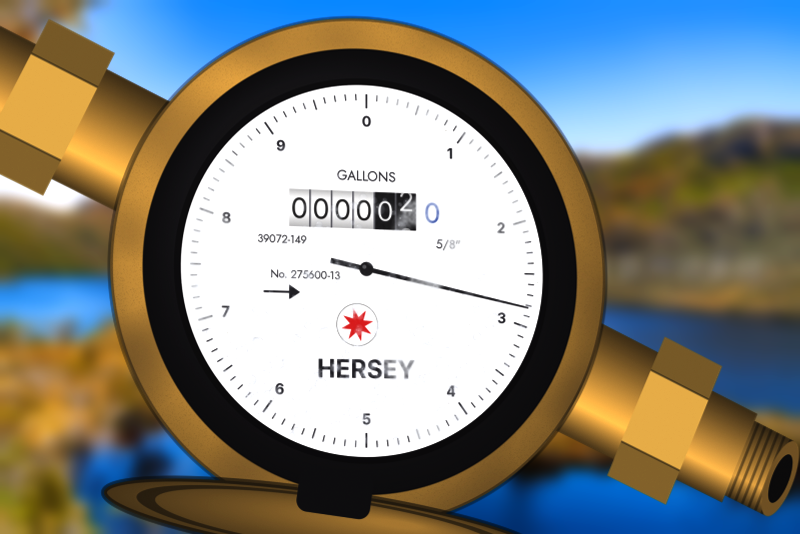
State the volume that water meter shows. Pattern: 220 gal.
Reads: 22.8 gal
